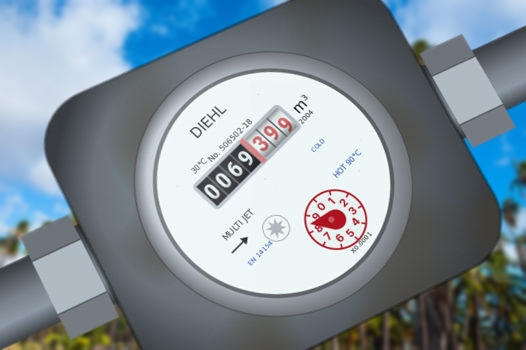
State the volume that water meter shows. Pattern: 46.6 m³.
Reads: 69.3988 m³
